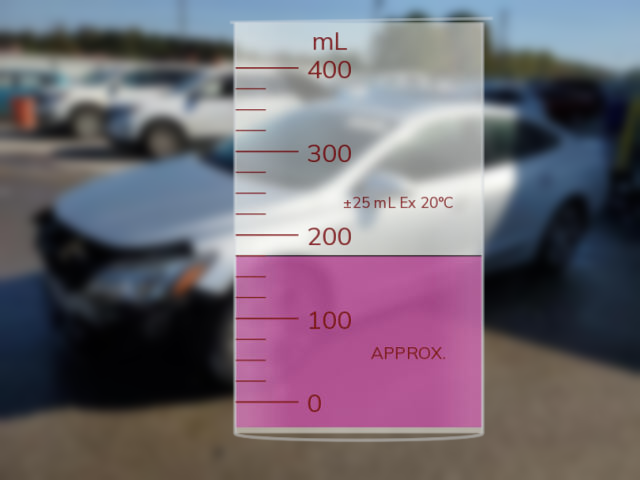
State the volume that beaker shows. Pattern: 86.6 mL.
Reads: 175 mL
